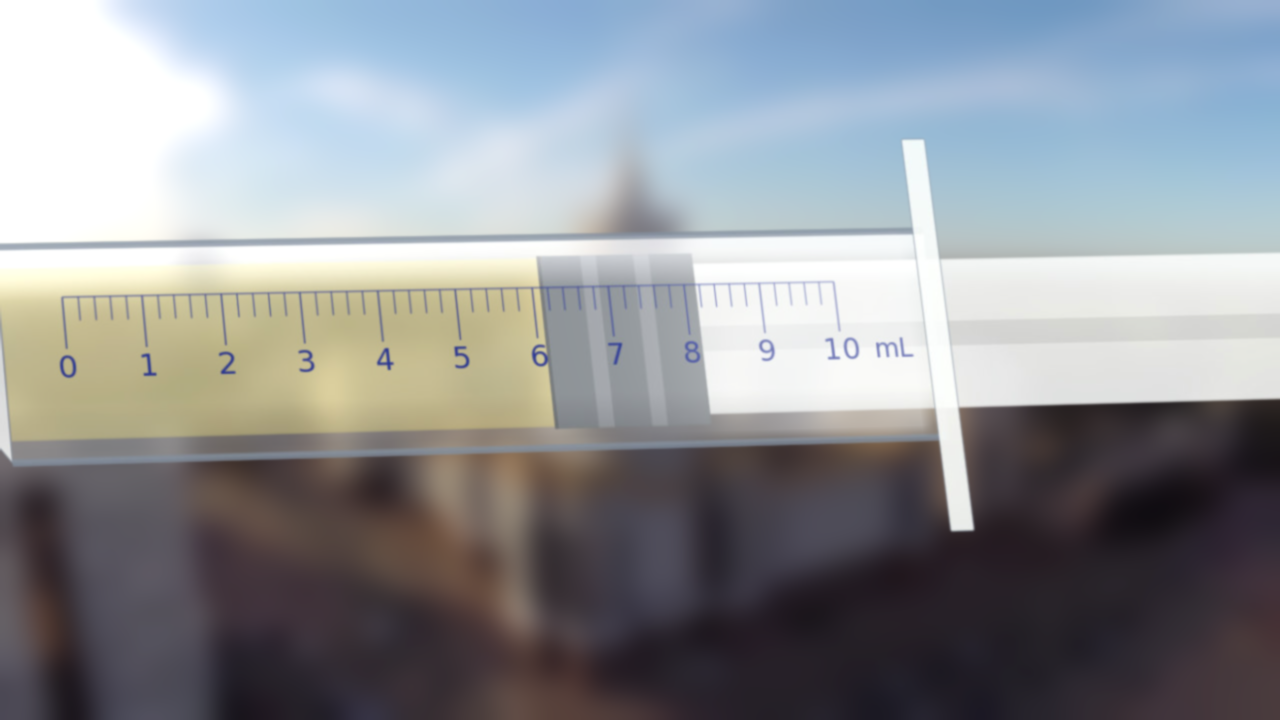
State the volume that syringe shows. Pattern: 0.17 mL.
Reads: 6.1 mL
